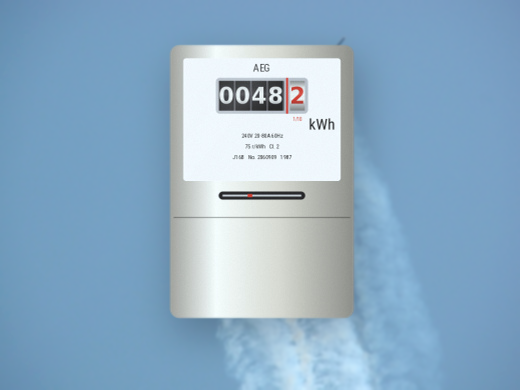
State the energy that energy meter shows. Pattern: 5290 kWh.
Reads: 48.2 kWh
